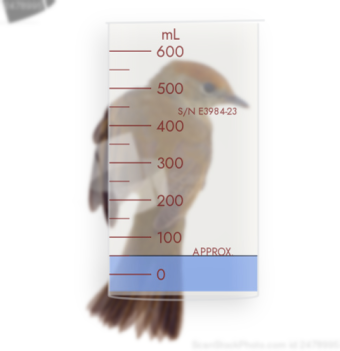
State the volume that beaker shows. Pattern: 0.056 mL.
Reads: 50 mL
